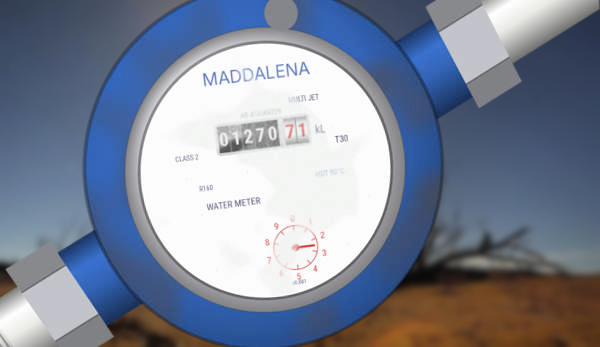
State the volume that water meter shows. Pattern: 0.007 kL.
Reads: 1270.712 kL
